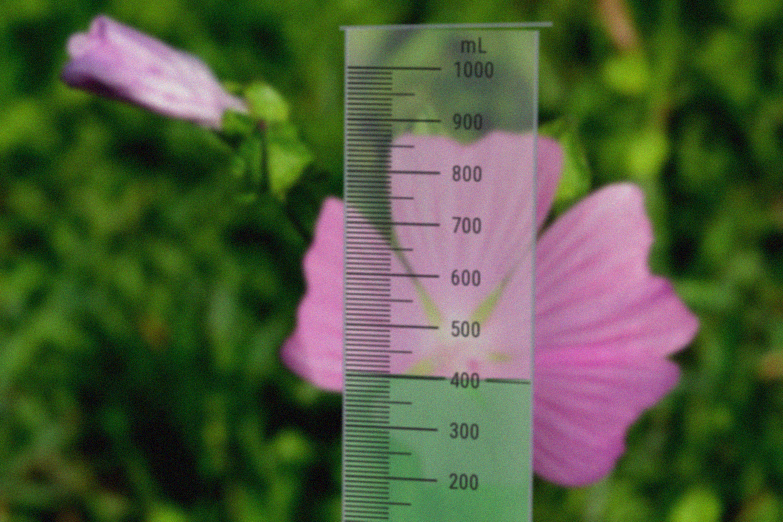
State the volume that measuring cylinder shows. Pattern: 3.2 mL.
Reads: 400 mL
